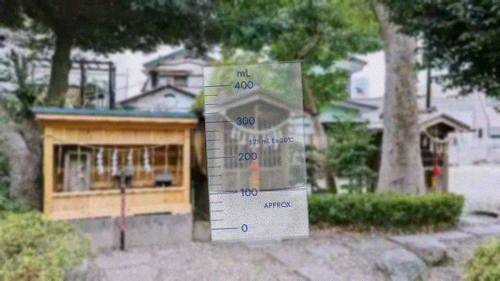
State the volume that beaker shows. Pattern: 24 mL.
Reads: 100 mL
